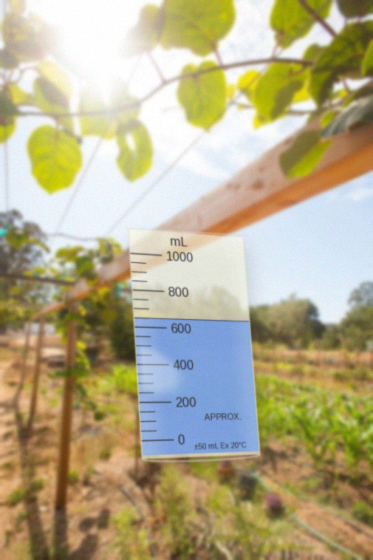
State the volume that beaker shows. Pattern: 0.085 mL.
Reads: 650 mL
